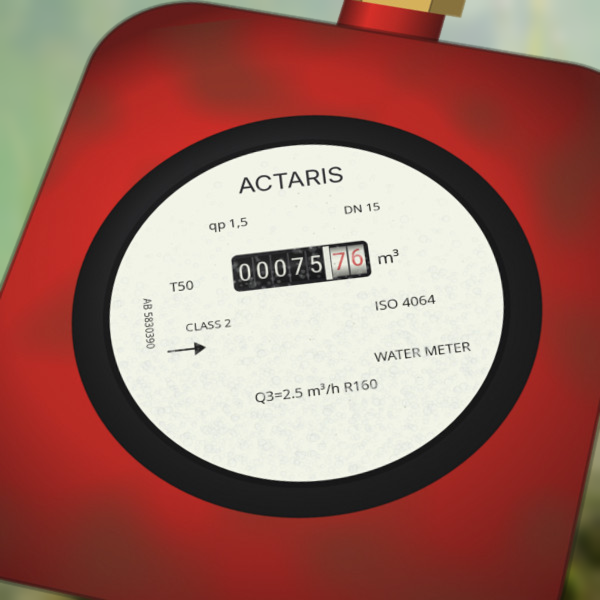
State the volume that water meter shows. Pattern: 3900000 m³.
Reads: 75.76 m³
